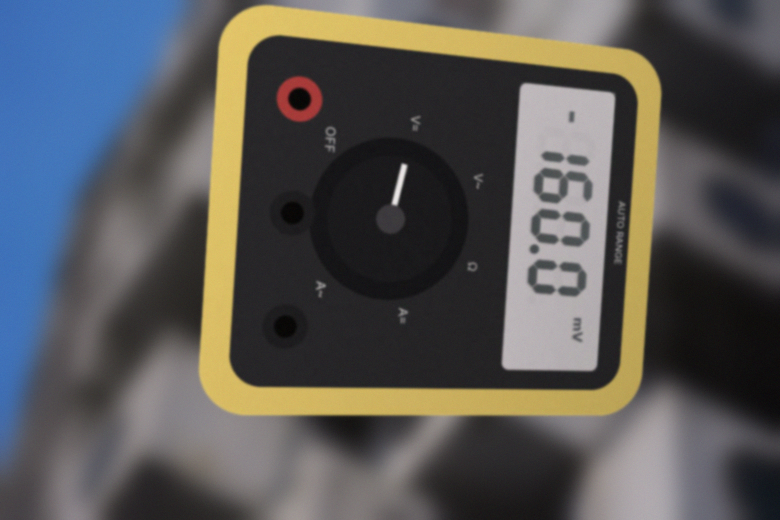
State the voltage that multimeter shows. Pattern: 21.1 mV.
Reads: -160.0 mV
